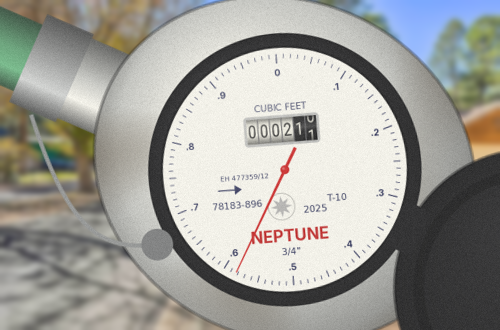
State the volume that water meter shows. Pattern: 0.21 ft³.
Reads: 210.58 ft³
